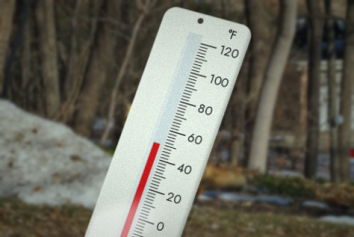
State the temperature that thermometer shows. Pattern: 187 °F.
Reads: 50 °F
